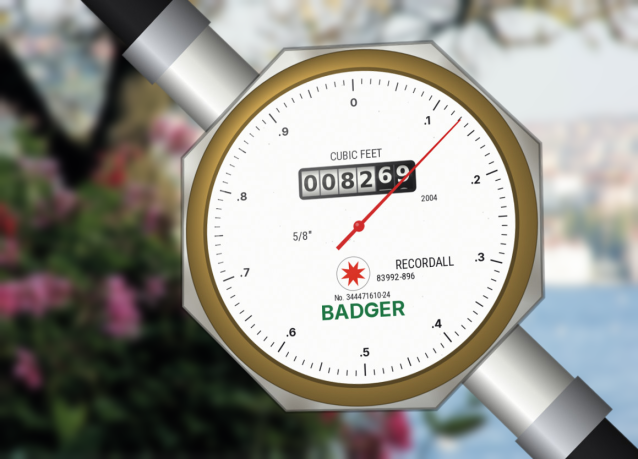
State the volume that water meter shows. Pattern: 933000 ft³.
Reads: 8269.13 ft³
